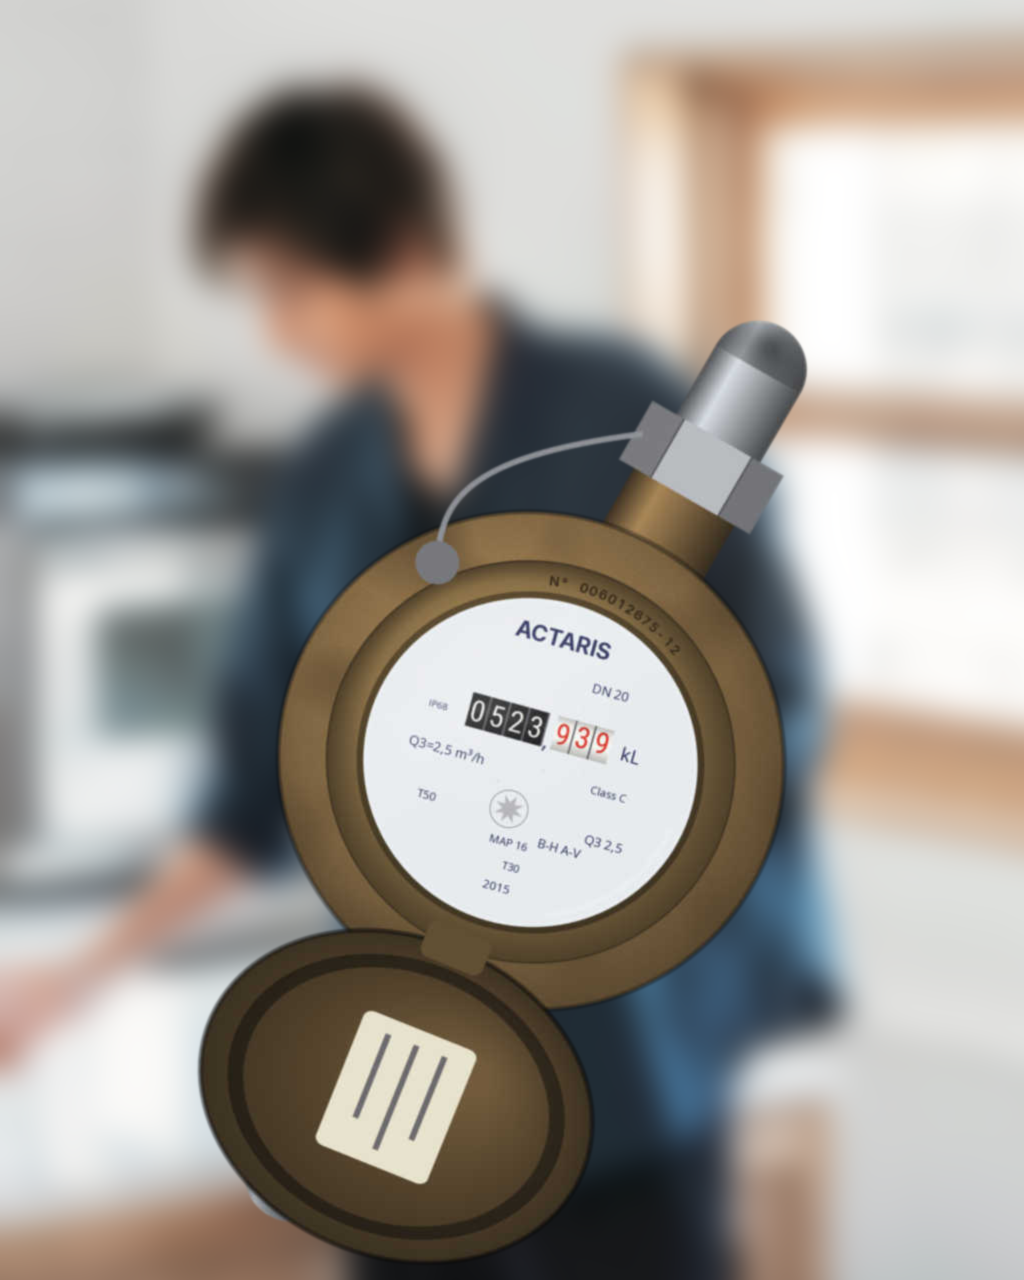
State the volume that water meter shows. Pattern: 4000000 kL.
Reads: 523.939 kL
